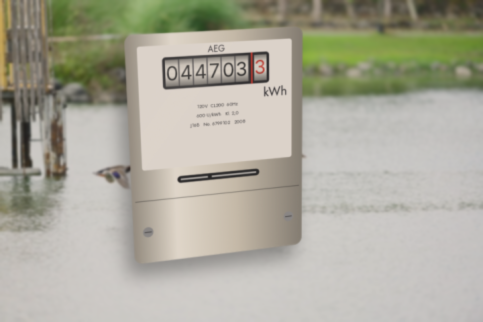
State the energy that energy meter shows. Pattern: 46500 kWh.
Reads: 44703.3 kWh
